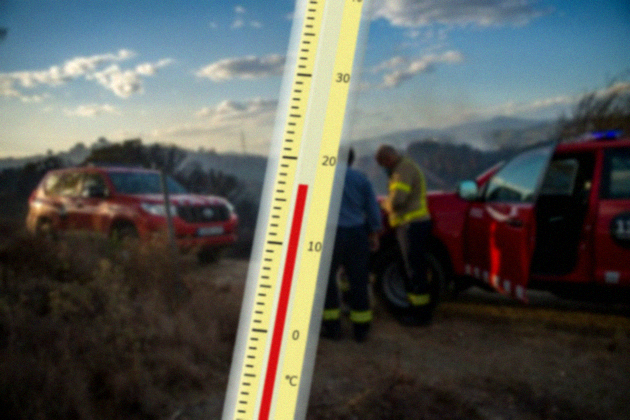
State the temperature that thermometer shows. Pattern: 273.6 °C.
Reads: 17 °C
